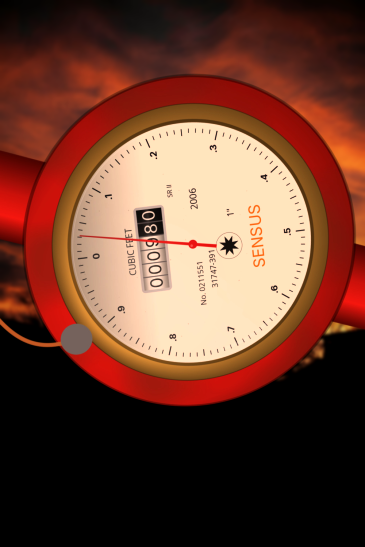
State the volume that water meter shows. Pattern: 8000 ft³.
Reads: 980.03 ft³
